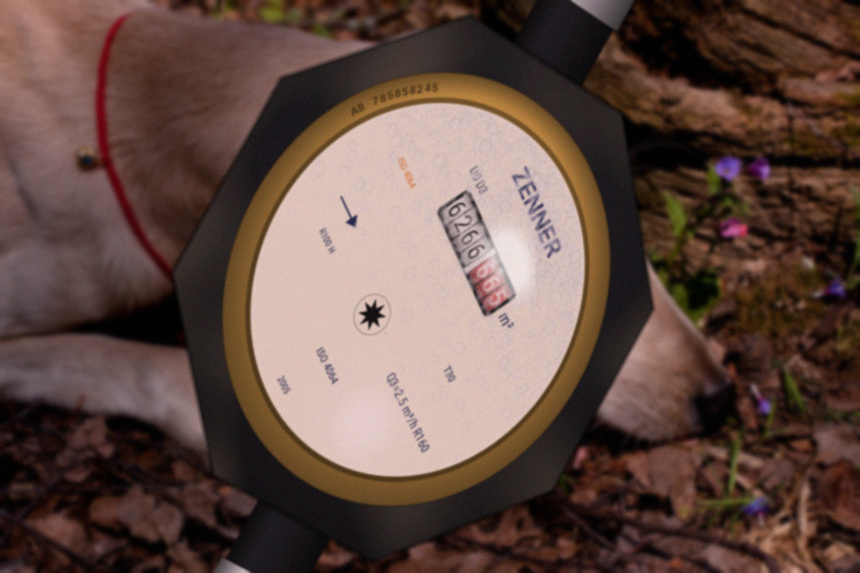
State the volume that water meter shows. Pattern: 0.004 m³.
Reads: 6266.665 m³
